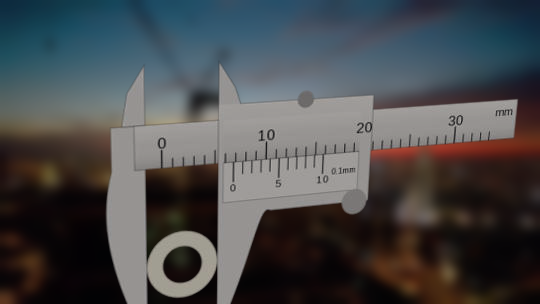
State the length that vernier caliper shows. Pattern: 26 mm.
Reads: 6.8 mm
